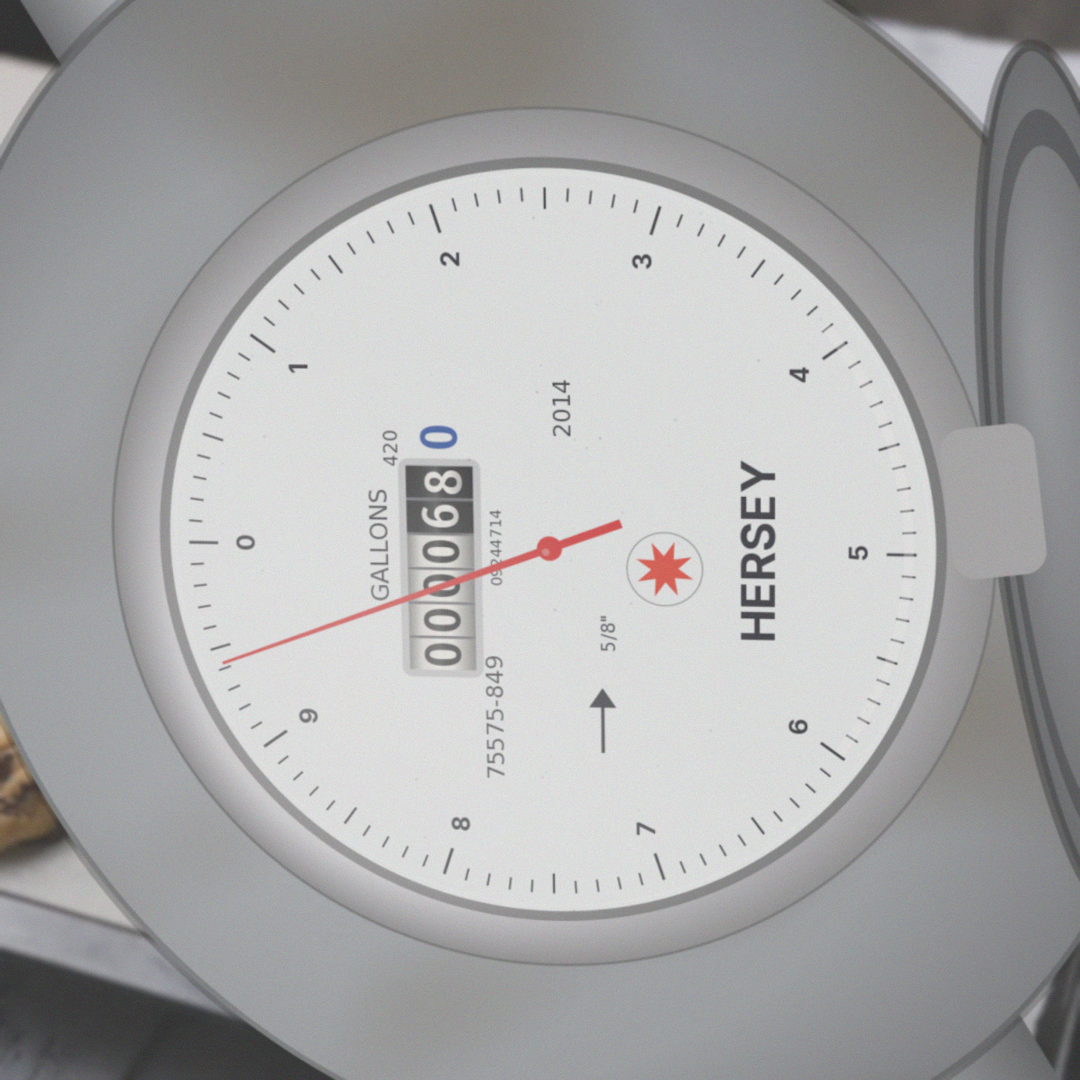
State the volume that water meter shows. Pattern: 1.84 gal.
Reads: 679.4 gal
